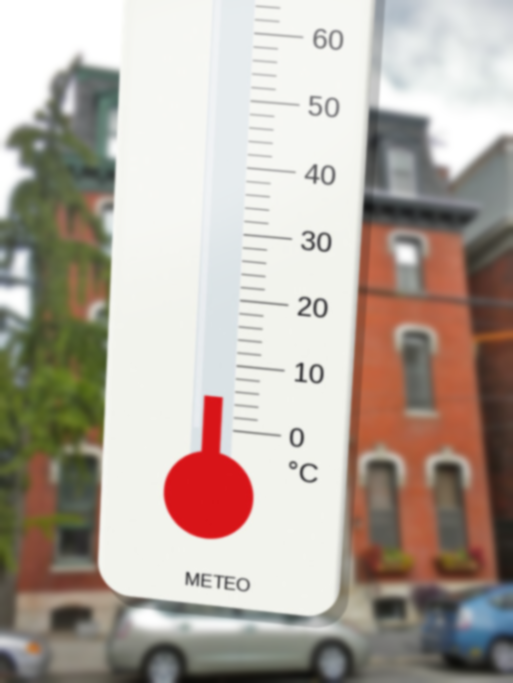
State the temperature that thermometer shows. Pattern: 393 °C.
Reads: 5 °C
